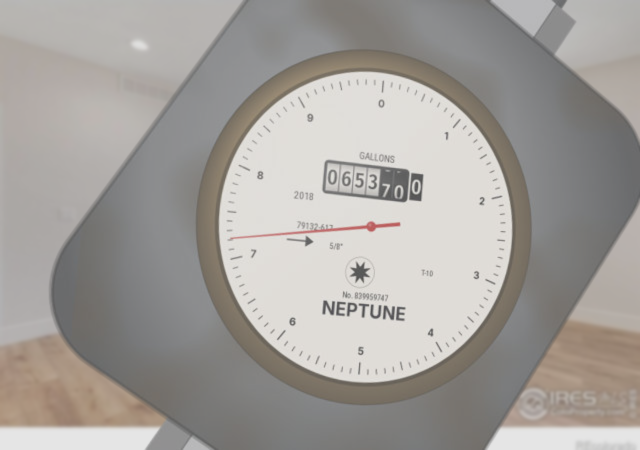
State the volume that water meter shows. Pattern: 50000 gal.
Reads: 653697.2 gal
